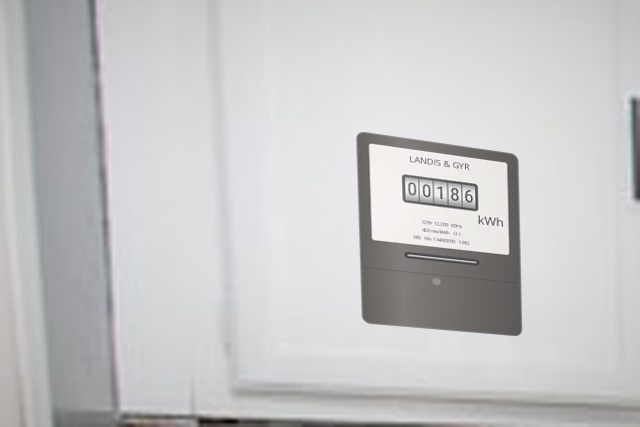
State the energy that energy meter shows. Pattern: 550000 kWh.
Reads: 186 kWh
